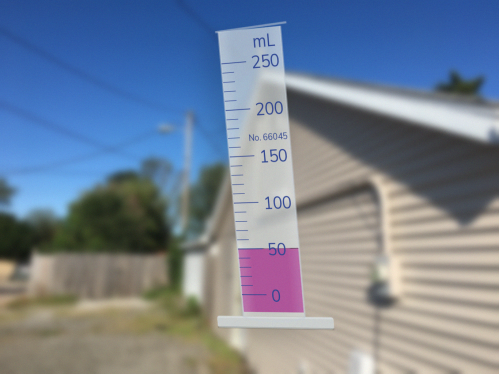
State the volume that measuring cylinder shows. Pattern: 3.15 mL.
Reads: 50 mL
